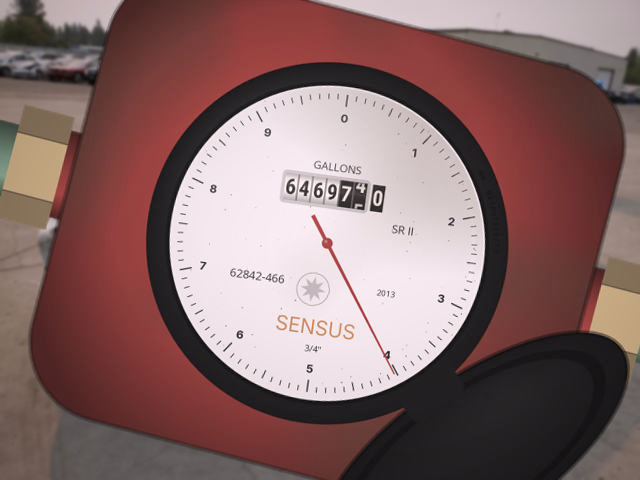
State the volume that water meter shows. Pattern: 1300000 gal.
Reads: 6469744.0 gal
